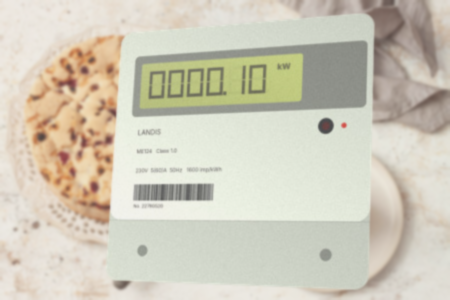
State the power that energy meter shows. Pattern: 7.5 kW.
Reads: 0.10 kW
